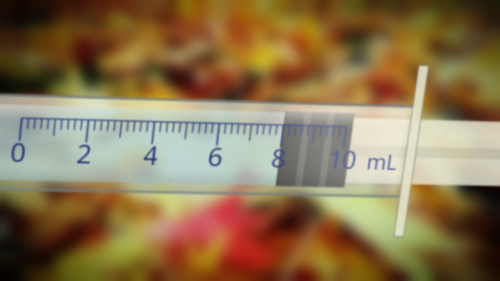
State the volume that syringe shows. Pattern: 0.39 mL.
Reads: 8 mL
